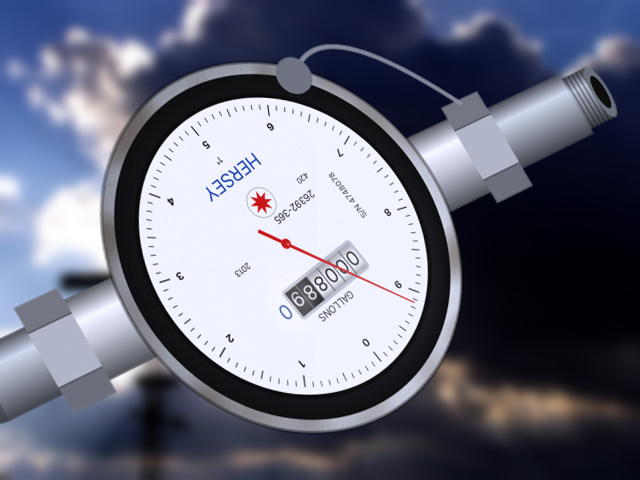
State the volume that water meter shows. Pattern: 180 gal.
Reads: 8889.1 gal
